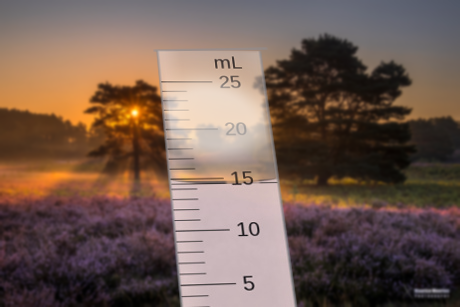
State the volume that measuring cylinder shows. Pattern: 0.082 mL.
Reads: 14.5 mL
